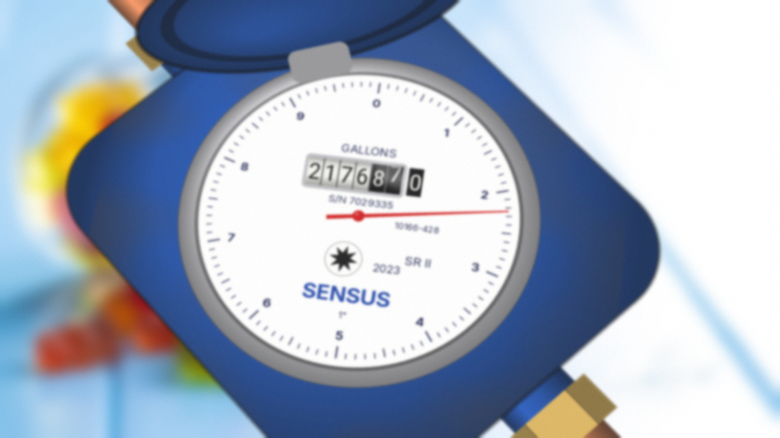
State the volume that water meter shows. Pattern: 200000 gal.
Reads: 2176872.2 gal
